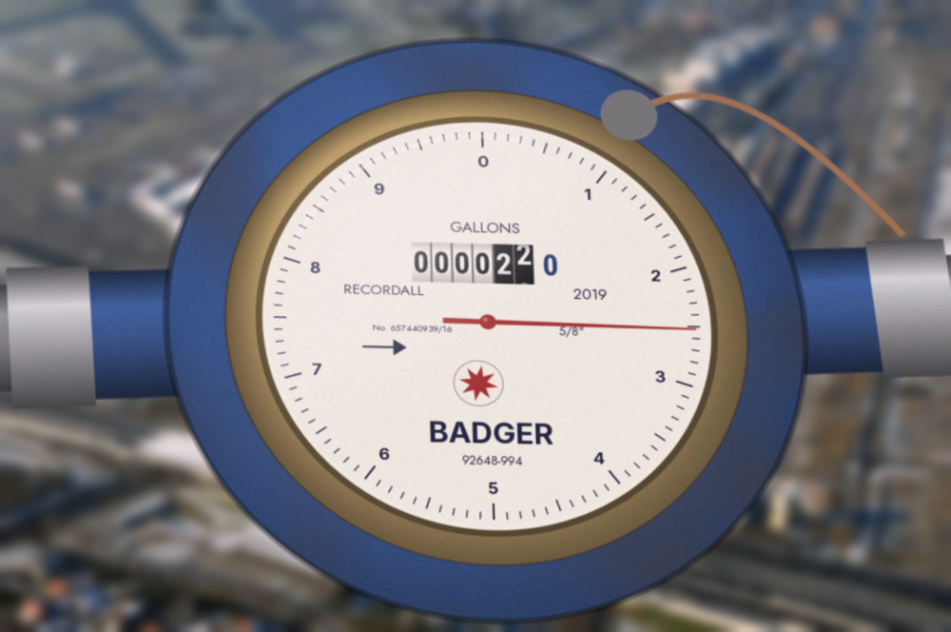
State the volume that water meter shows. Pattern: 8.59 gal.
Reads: 222.5 gal
